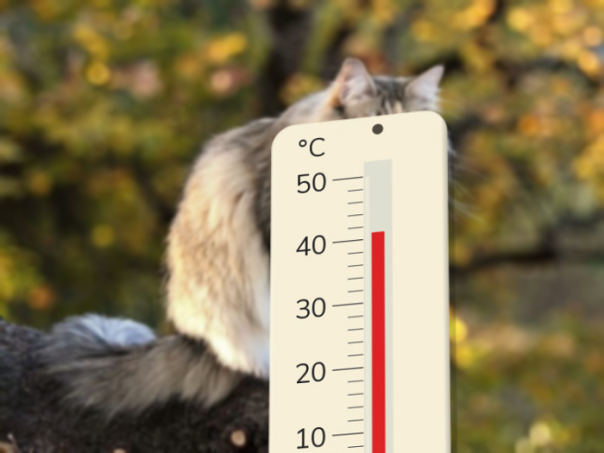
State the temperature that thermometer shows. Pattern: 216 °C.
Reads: 41 °C
